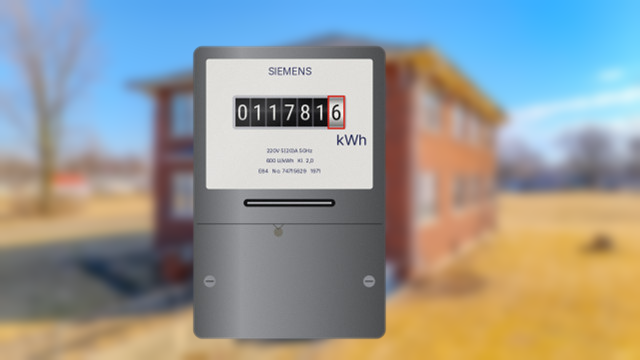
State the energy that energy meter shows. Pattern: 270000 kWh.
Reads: 11781.6 kWh
